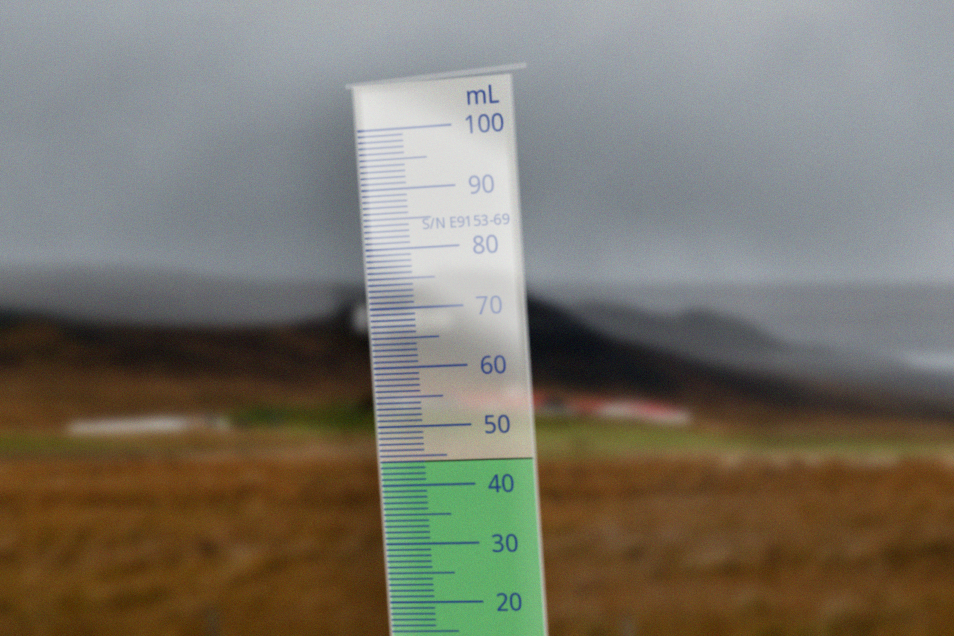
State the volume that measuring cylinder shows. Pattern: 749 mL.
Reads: 44 mL
